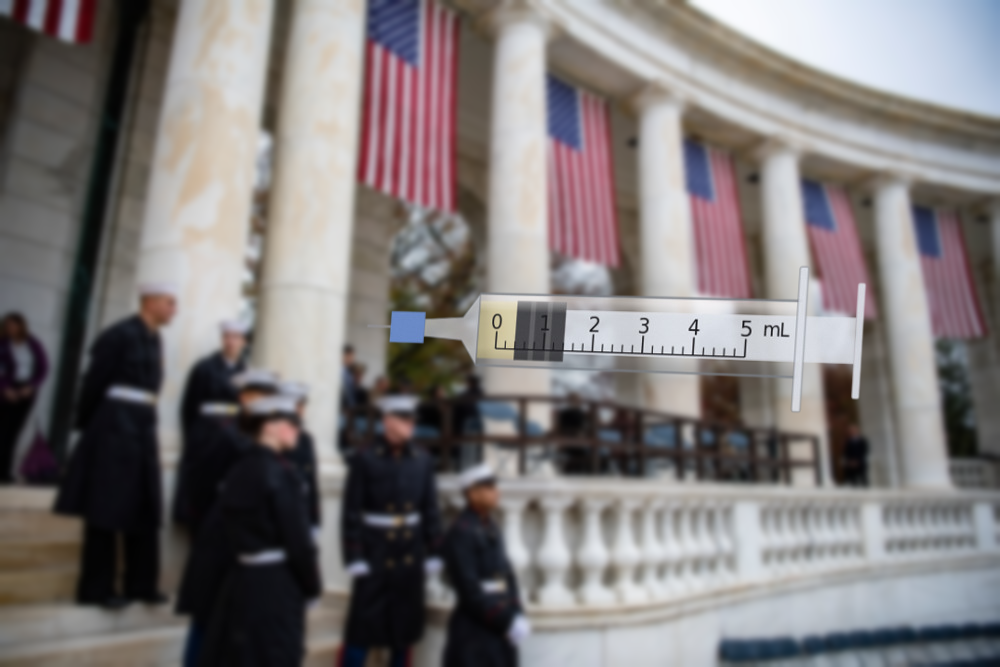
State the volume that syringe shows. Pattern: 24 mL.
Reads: 0.4 mL
